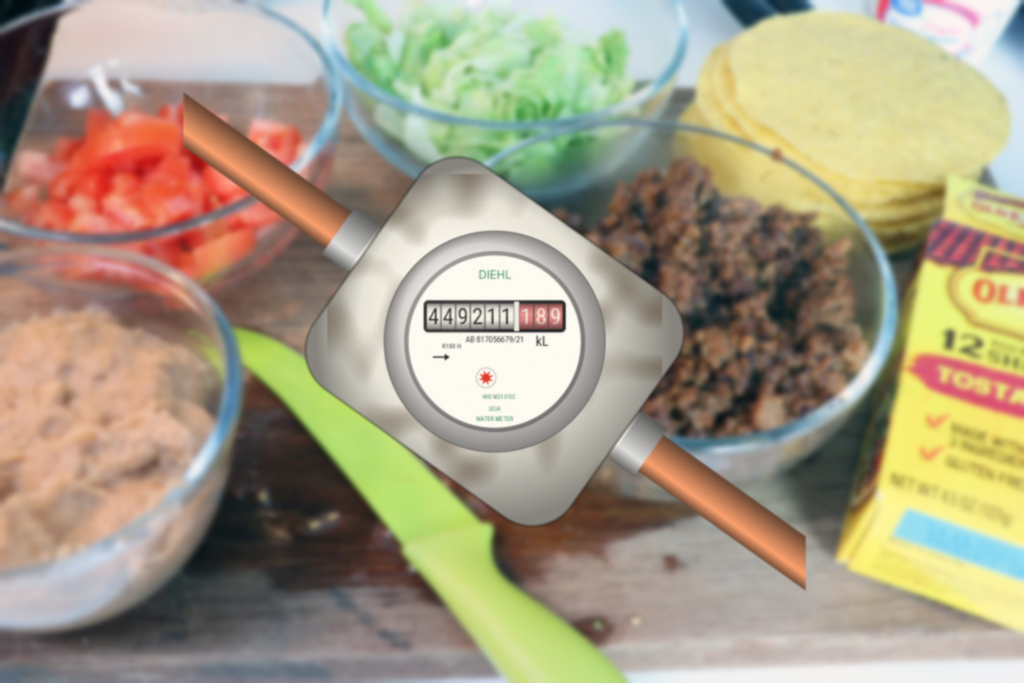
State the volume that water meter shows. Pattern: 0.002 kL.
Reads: 449211.189 kL
